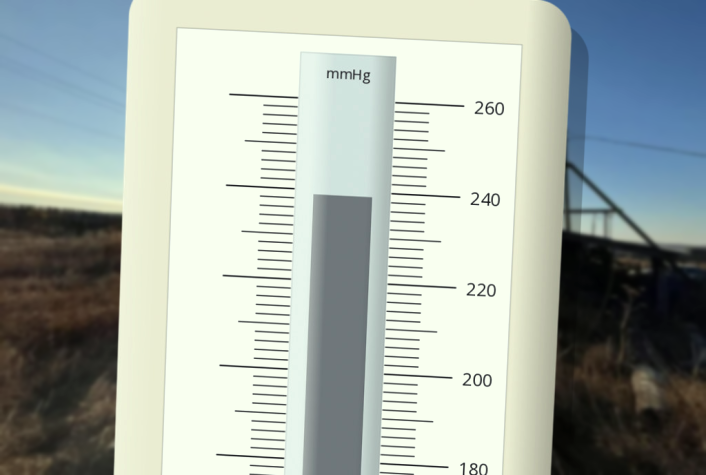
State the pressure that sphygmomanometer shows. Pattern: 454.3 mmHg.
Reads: 239 mmHg
